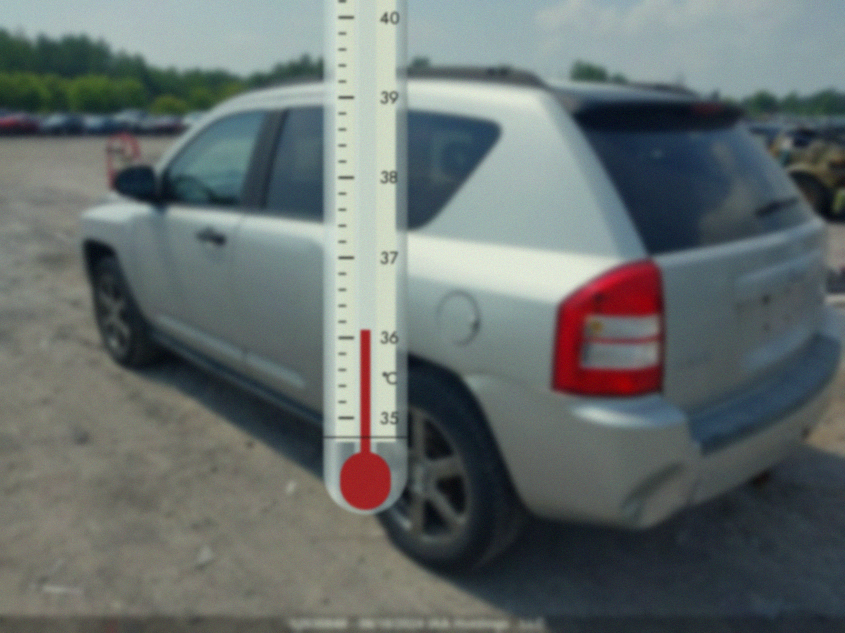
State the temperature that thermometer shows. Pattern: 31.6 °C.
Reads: 36.1 °C
